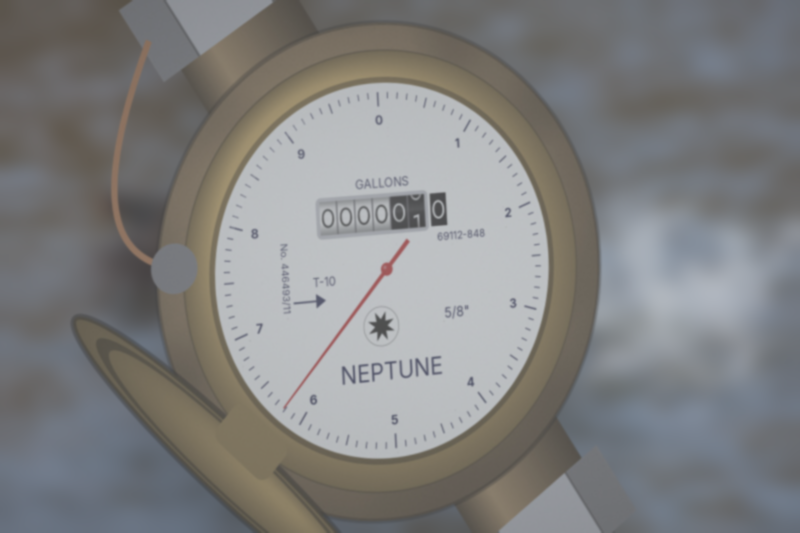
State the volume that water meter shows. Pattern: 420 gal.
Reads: 6.2 gal
